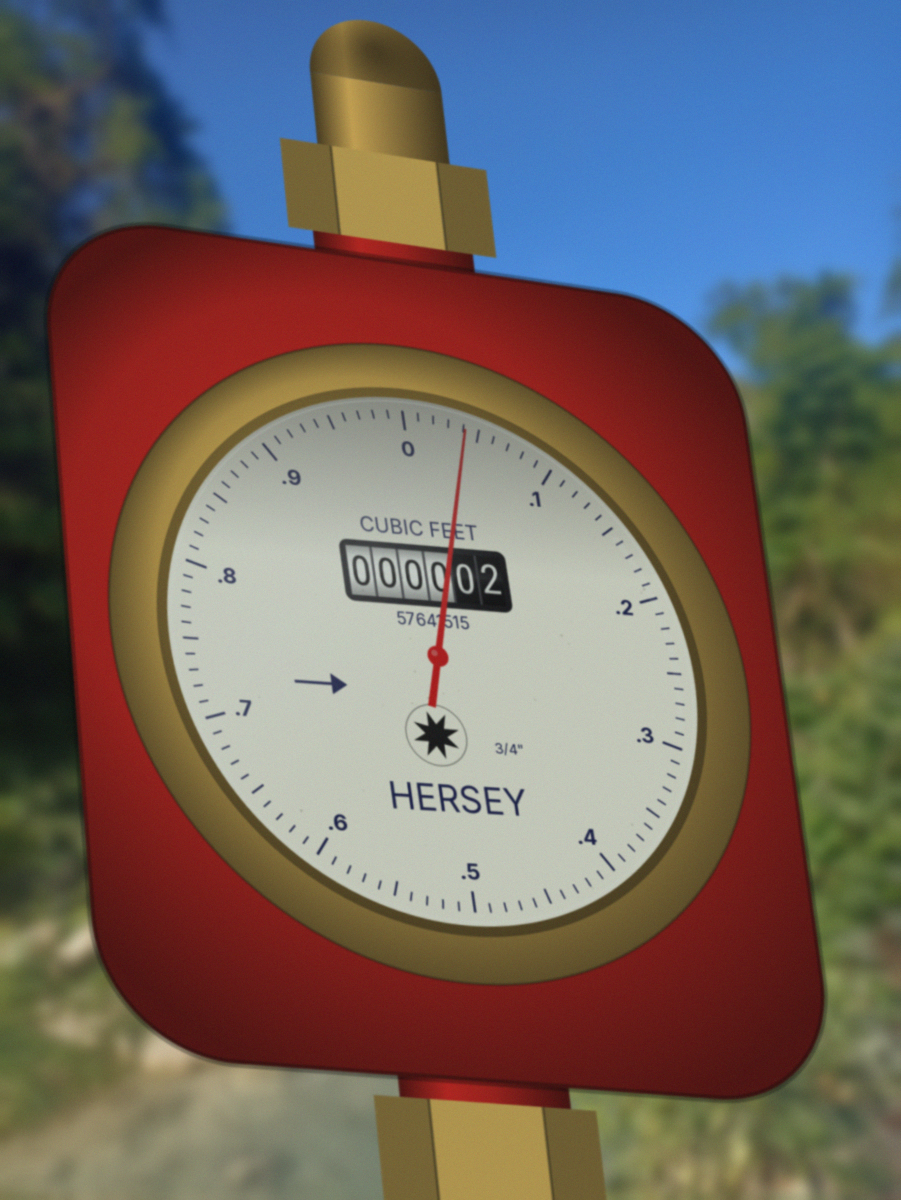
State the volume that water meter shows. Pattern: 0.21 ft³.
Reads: 2.04 ft³
